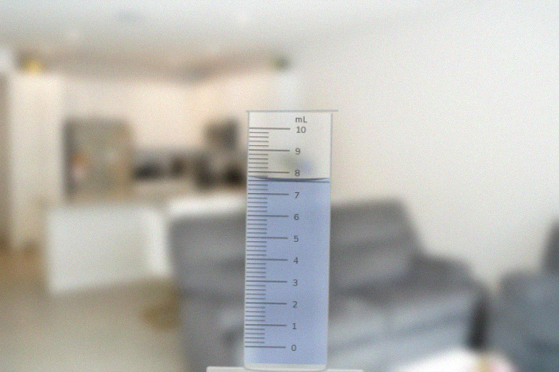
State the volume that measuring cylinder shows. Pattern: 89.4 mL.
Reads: 7.6 mL
